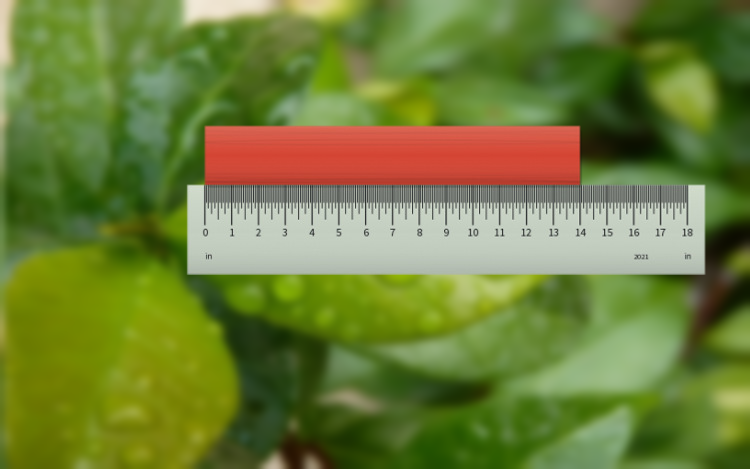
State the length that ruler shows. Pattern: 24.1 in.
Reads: 14 in
